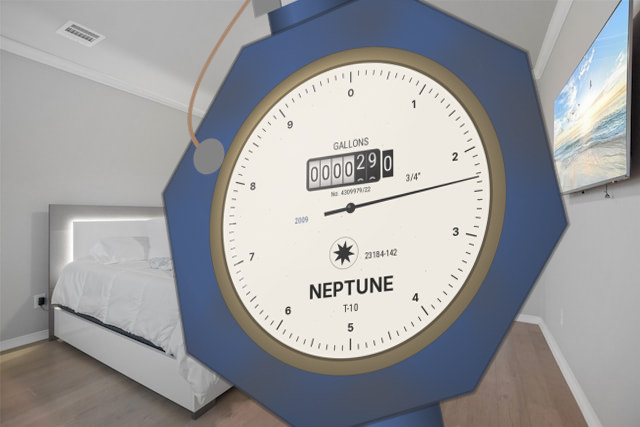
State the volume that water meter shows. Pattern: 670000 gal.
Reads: 292.3 gal
